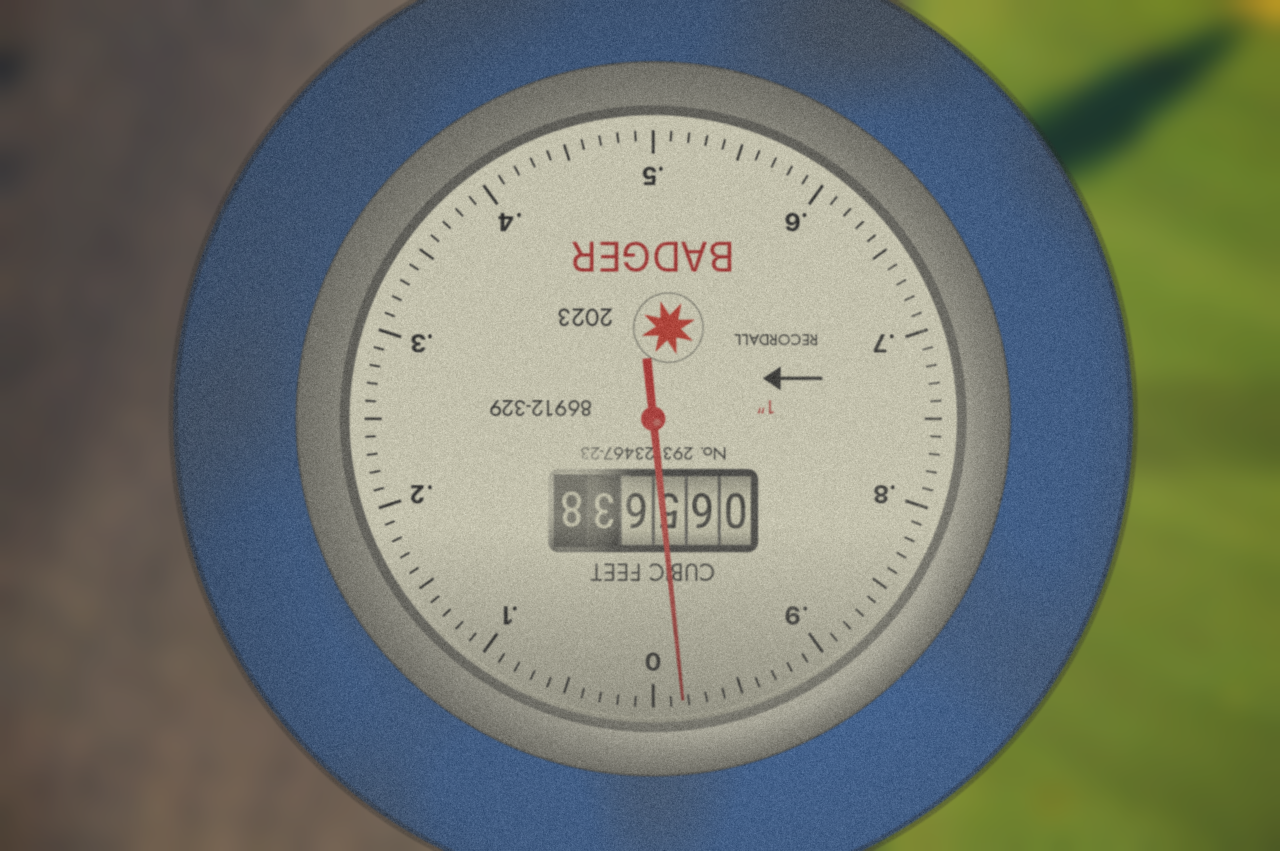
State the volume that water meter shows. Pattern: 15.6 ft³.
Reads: 65637.98 ft³
